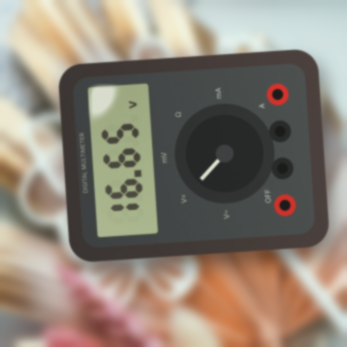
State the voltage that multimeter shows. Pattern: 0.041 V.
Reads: 16.65 V
